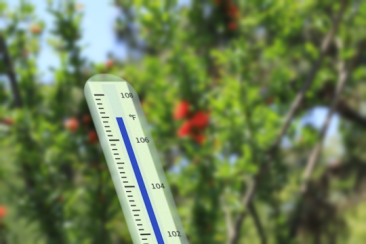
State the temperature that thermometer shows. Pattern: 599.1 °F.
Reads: 107 °F
